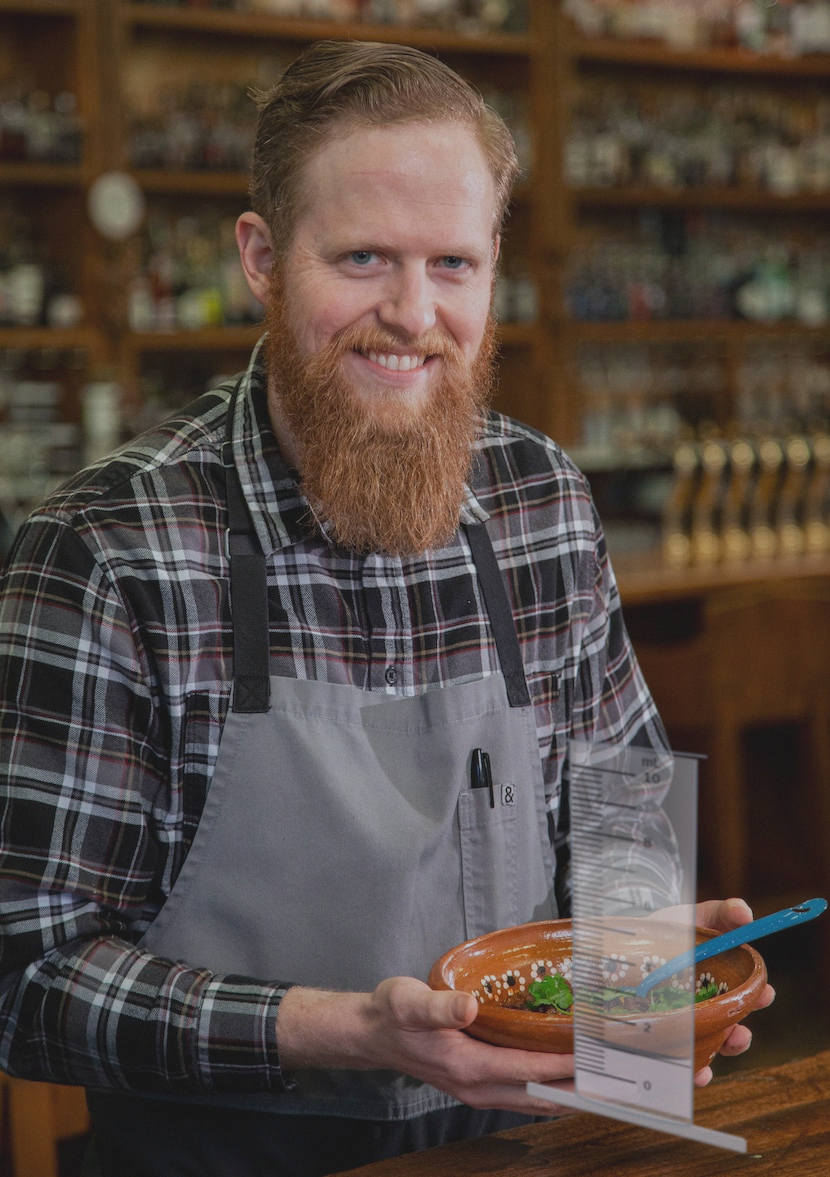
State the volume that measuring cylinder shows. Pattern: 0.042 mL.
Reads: 1 mL
